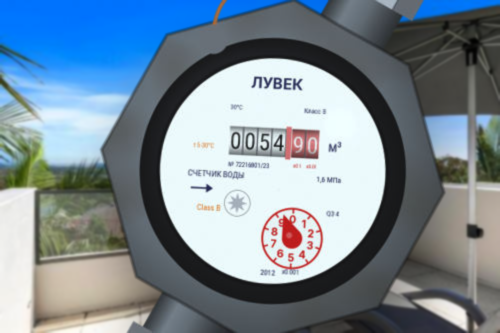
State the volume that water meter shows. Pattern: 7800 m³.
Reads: 54.899 m³
